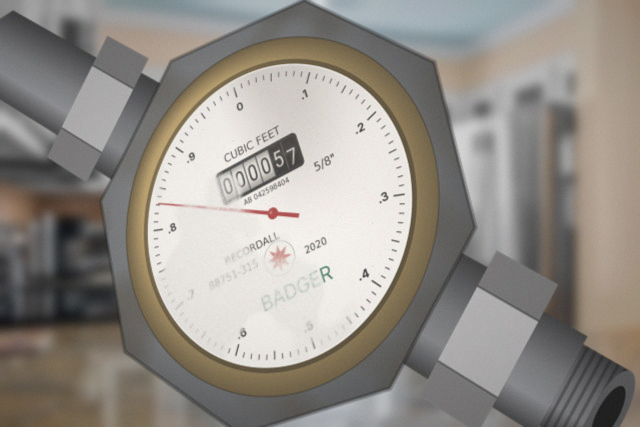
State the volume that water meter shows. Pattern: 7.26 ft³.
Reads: 56.83 ft³
